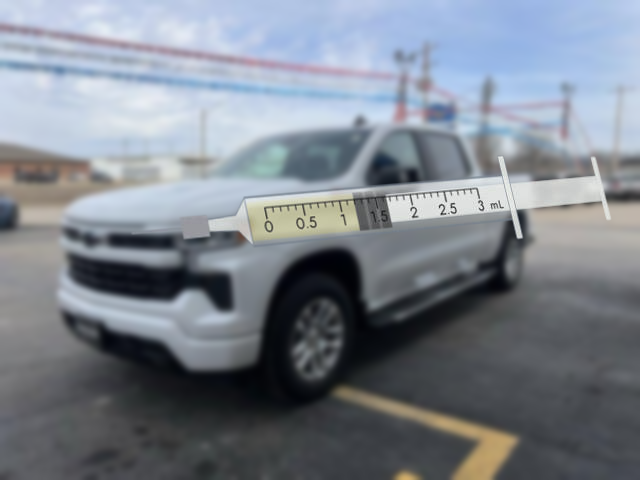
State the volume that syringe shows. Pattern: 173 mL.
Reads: 1.2 mL
